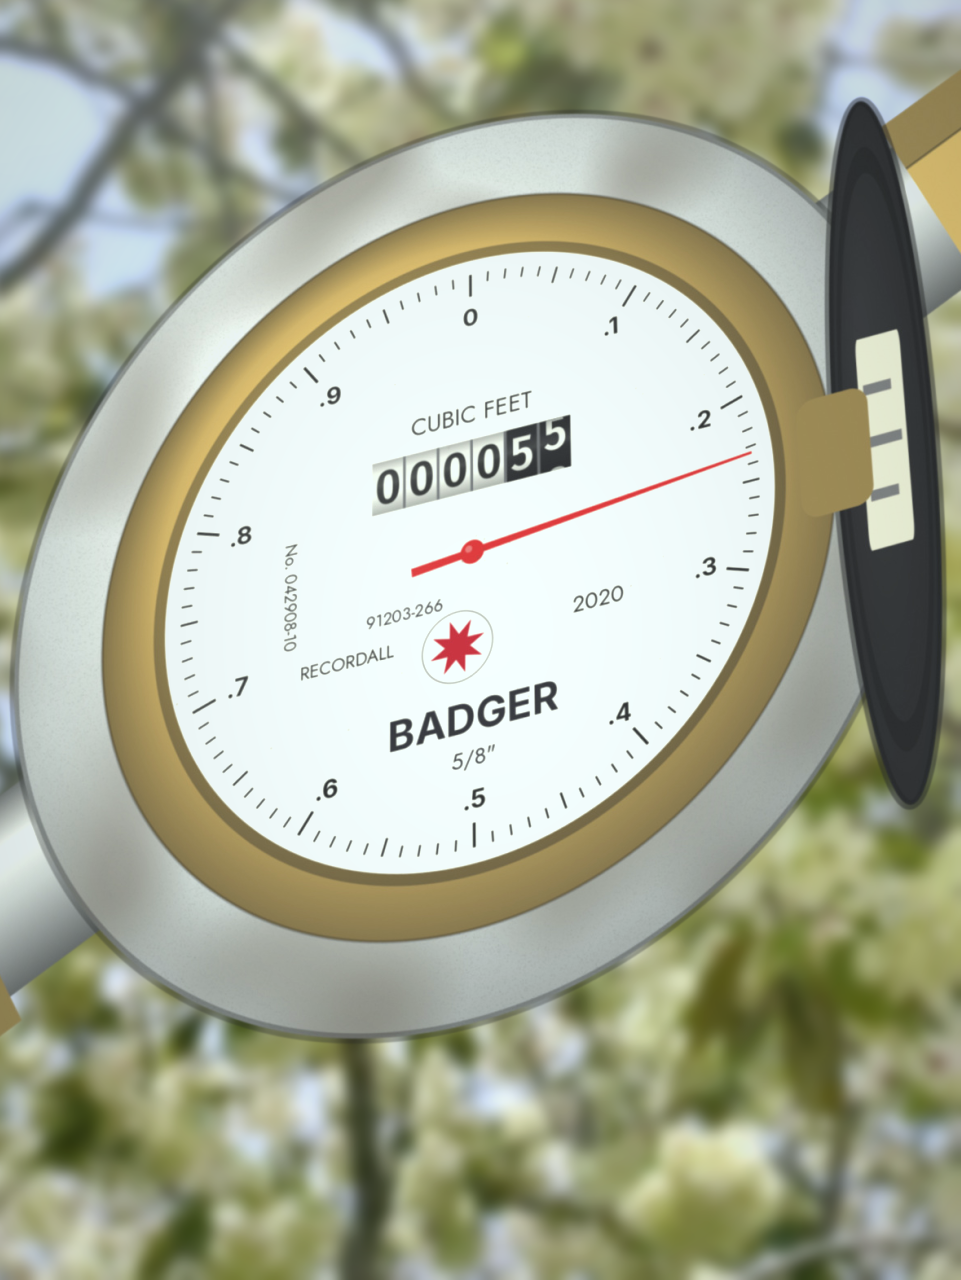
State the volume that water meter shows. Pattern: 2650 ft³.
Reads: 55.23 ft³
